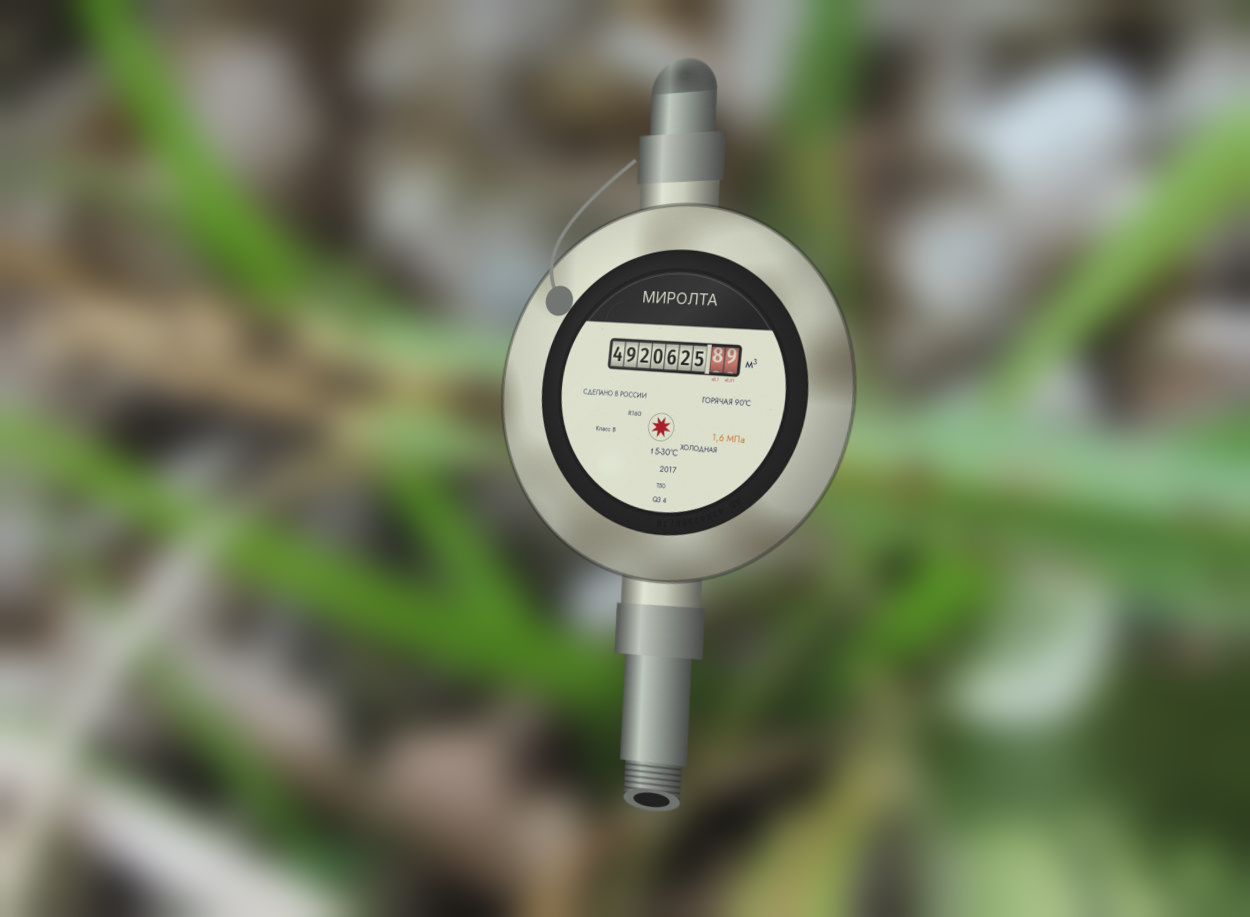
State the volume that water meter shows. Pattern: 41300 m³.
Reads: 4920625.89 m³
